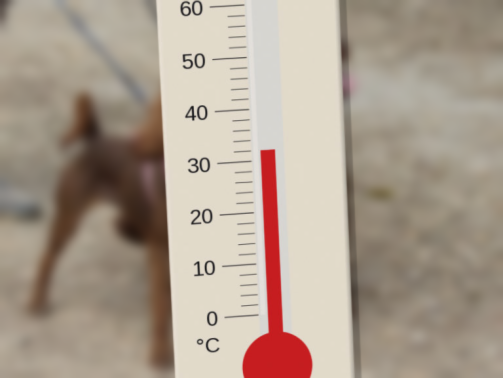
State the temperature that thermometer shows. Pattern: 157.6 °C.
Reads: 32 °C
